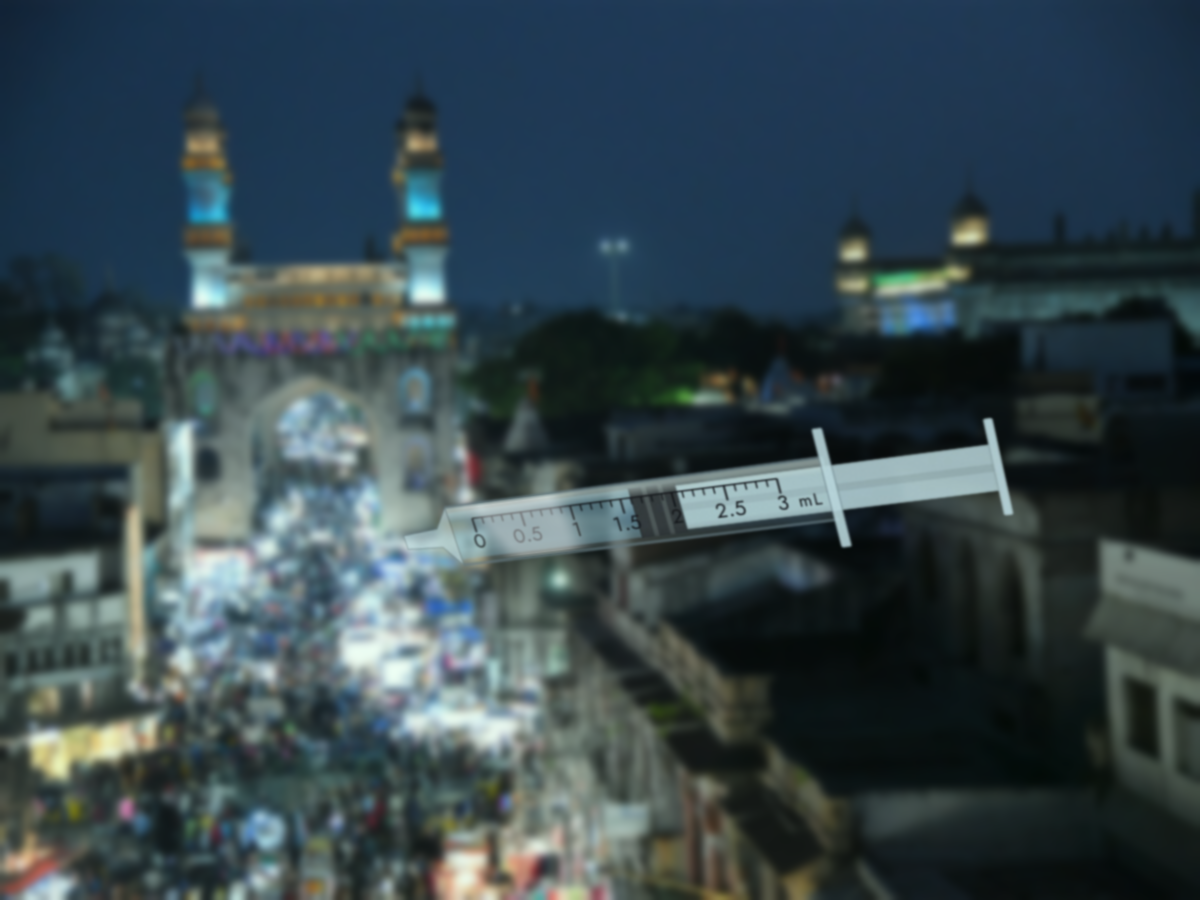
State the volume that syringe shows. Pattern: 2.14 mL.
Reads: 1.6 mL
